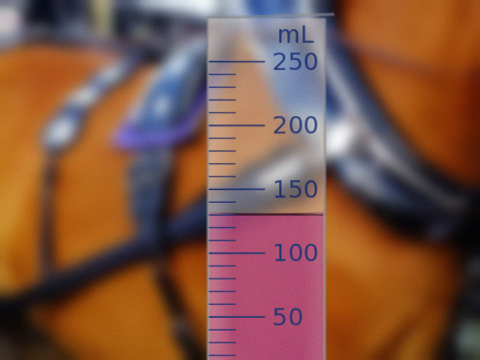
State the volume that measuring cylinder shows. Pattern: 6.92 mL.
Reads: 130 mL
